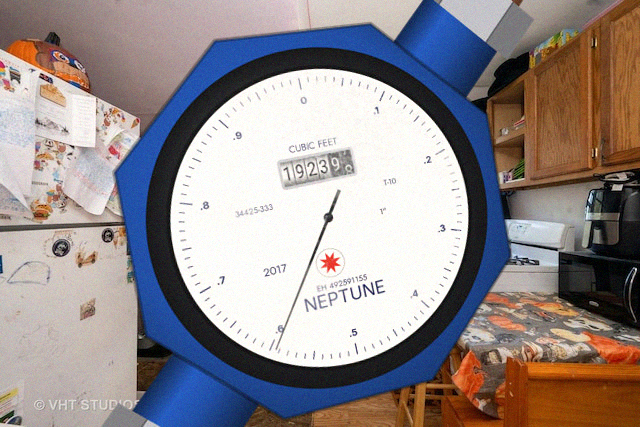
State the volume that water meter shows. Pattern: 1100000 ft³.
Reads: 192397.59 ft³
